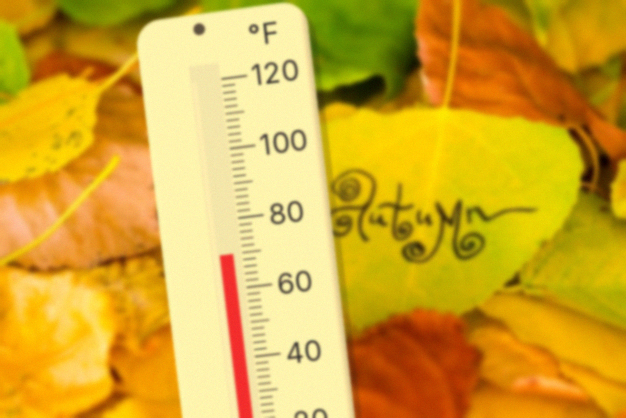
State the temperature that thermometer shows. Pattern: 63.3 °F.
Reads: 70 °F
